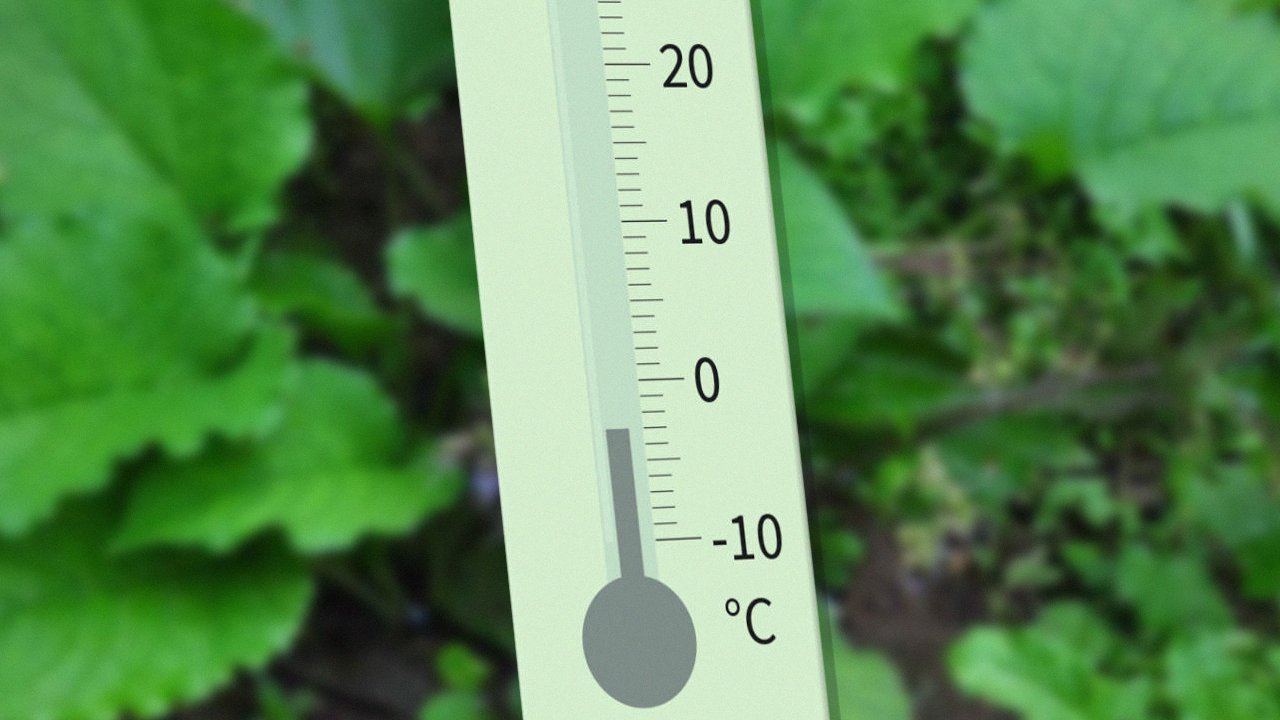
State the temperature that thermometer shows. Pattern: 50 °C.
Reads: -3 °C
